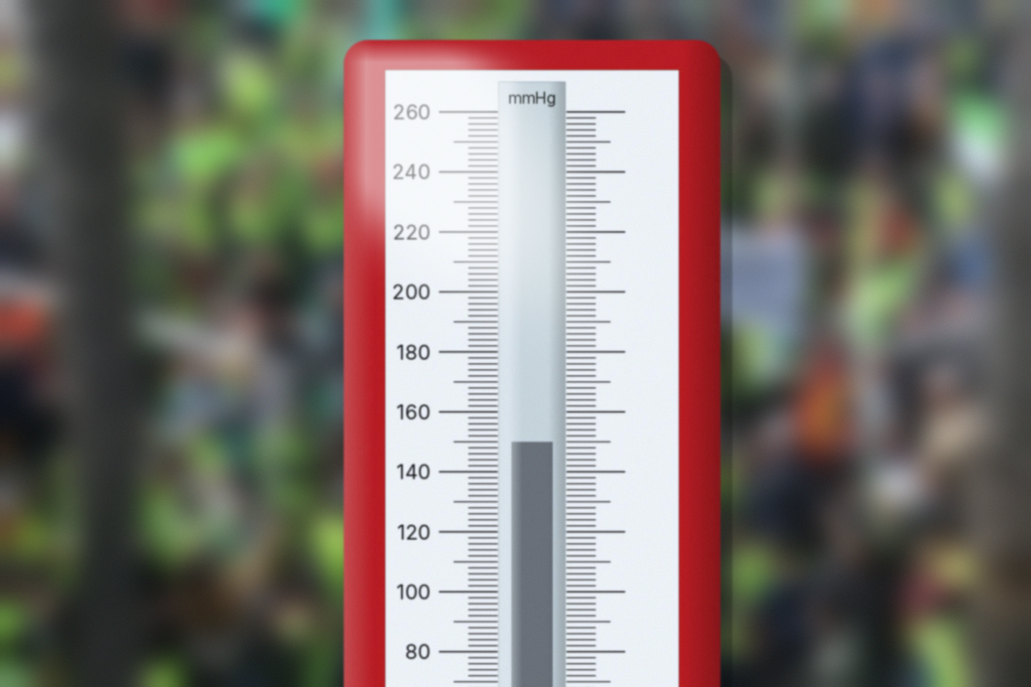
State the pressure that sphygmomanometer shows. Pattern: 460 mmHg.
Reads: 150 mmHg
